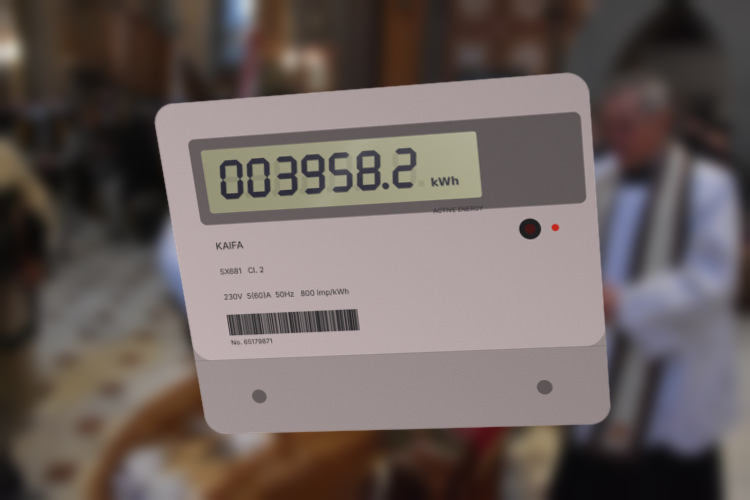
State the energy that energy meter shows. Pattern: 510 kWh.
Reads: 3958.2 kWh
